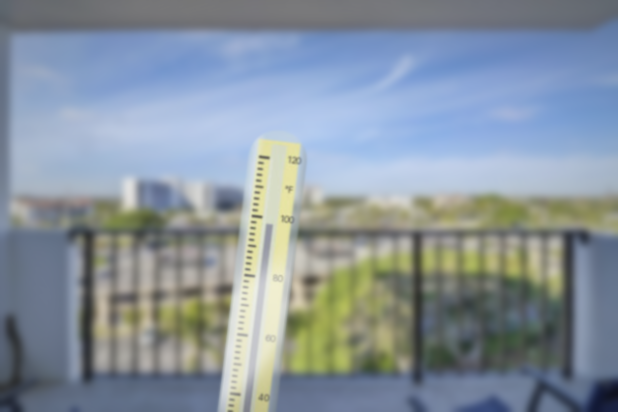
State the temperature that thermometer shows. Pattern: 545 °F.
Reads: 98 °F
